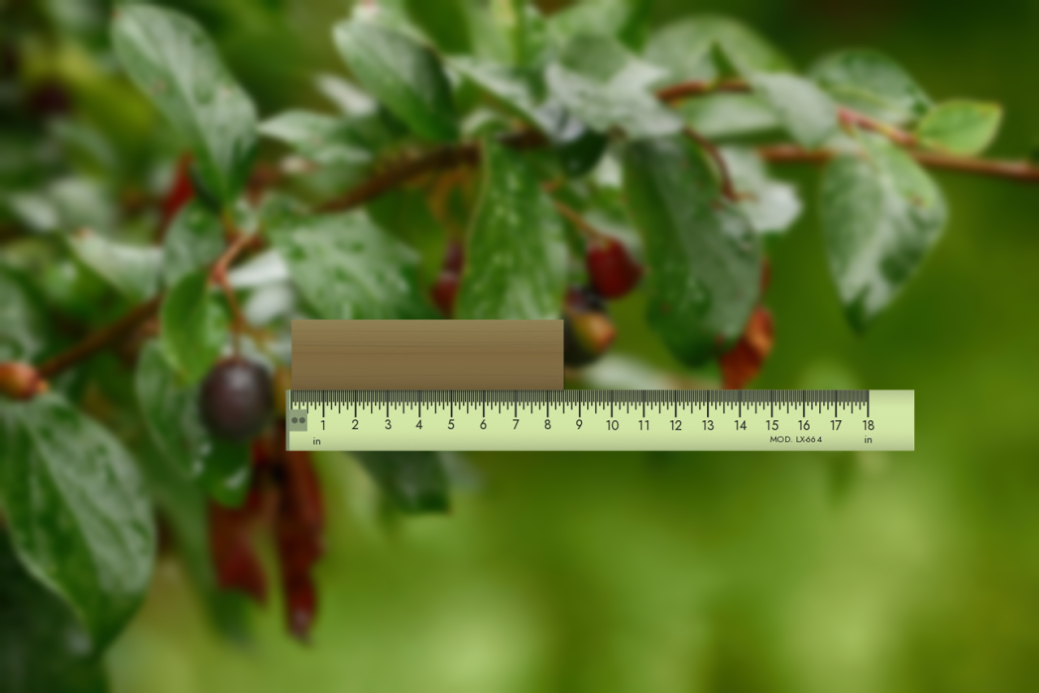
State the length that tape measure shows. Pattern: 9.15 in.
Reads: 8.5 in
